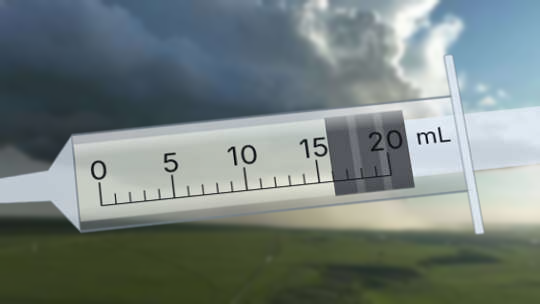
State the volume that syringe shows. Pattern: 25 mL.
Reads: 16 mL
